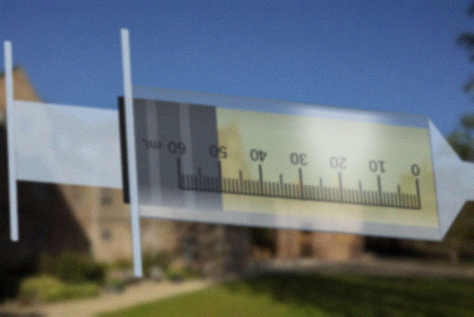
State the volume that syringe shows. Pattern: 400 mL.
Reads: 50 mL
